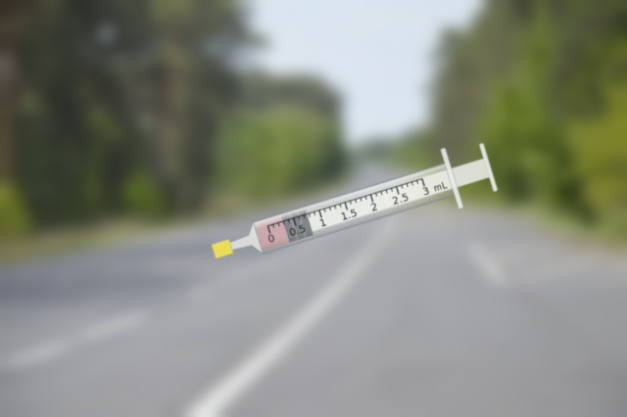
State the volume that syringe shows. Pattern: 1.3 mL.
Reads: 0.3 mL
